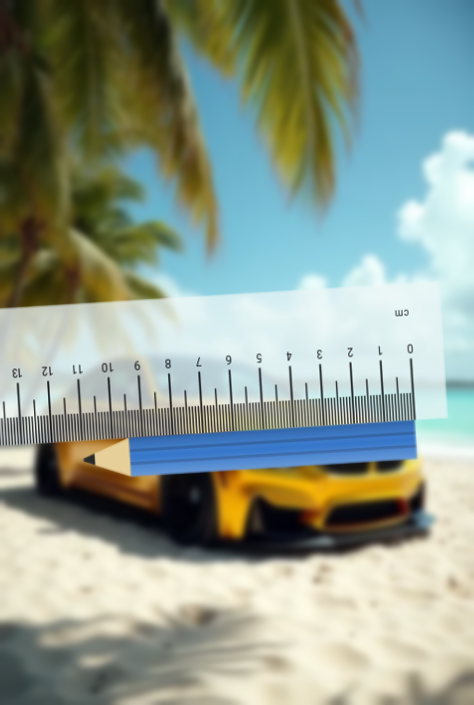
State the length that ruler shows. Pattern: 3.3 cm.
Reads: 11 cm
